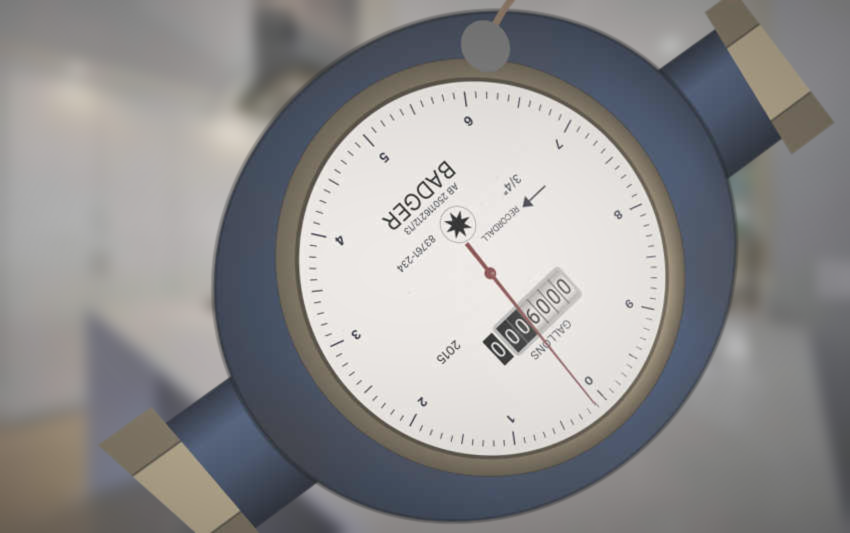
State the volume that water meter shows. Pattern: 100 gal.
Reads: 9000.1 gal
